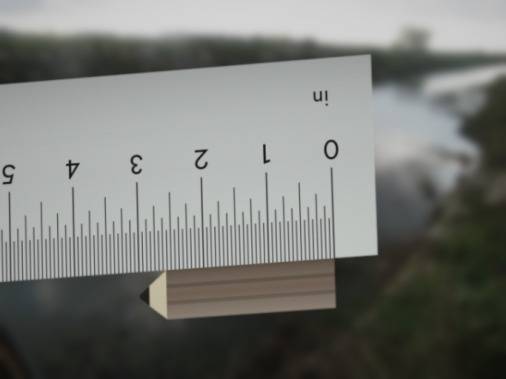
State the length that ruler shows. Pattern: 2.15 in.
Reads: 3 in
